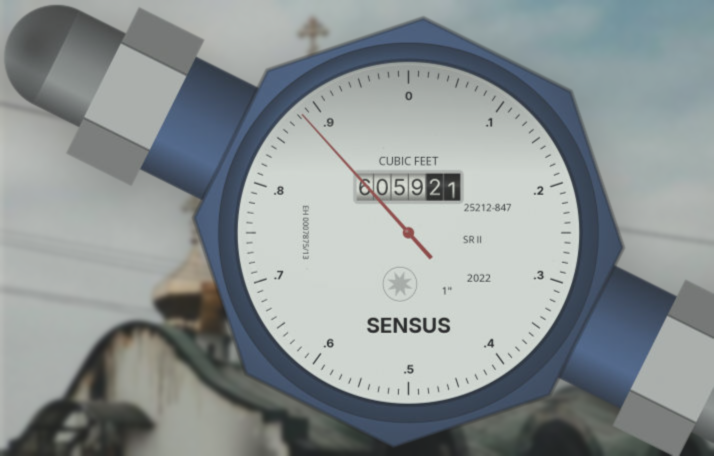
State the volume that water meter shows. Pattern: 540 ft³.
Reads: 605920.88 ft³
